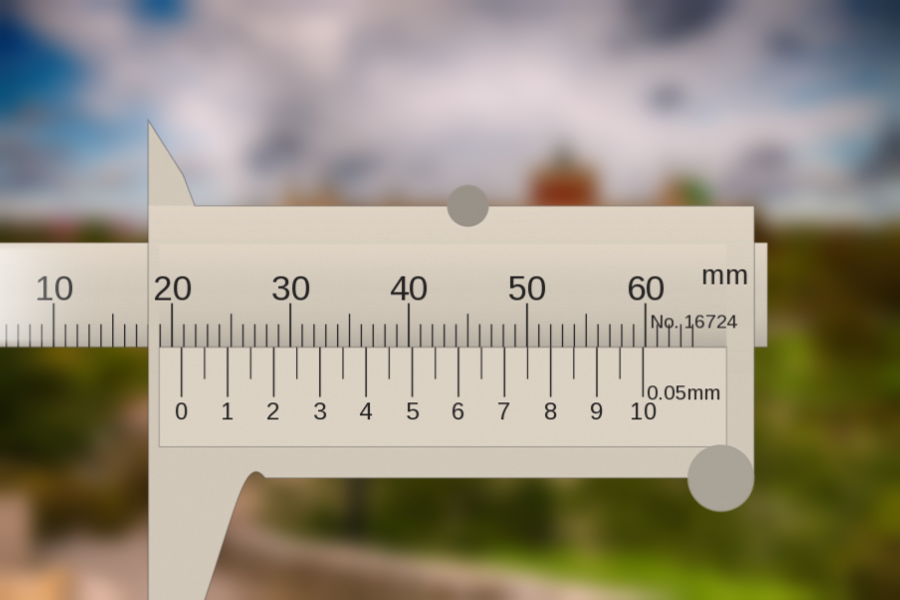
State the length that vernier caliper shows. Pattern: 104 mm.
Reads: 20.8 mm
